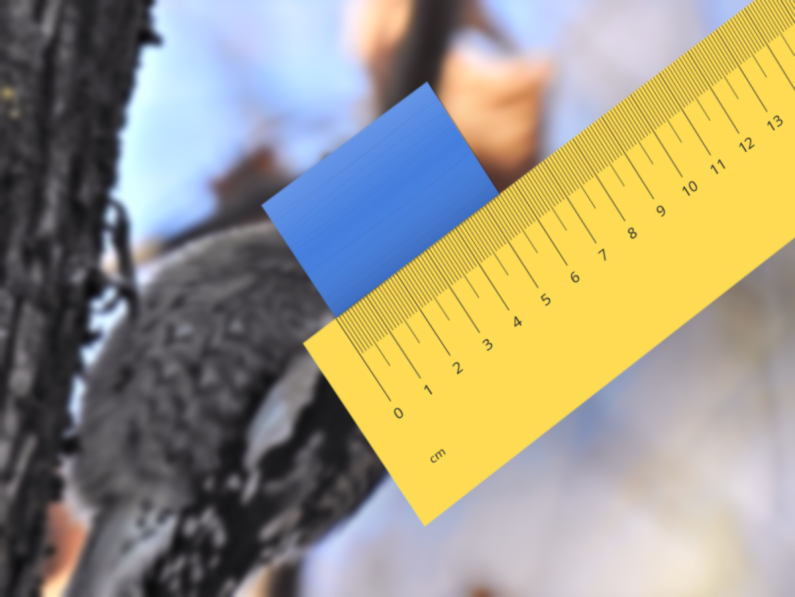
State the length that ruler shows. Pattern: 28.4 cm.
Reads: 5.5 cm
